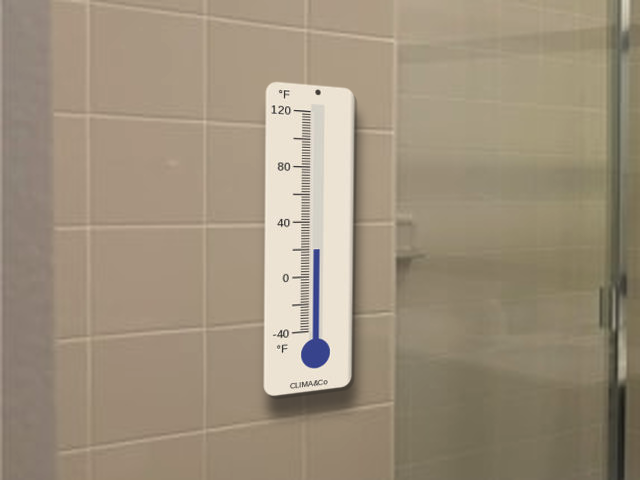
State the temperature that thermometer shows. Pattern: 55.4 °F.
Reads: 20 °F
